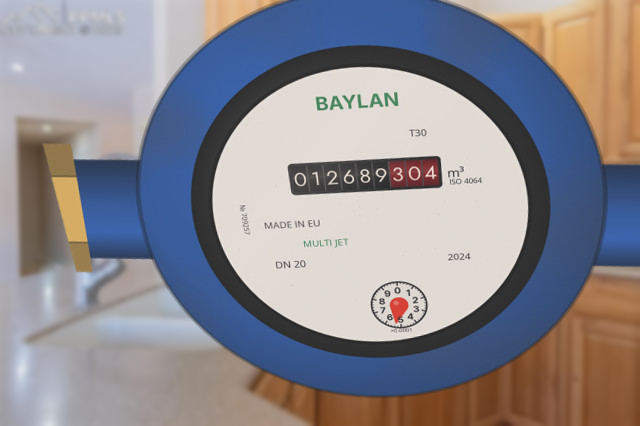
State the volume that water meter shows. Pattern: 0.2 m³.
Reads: 12689.3045 m³
